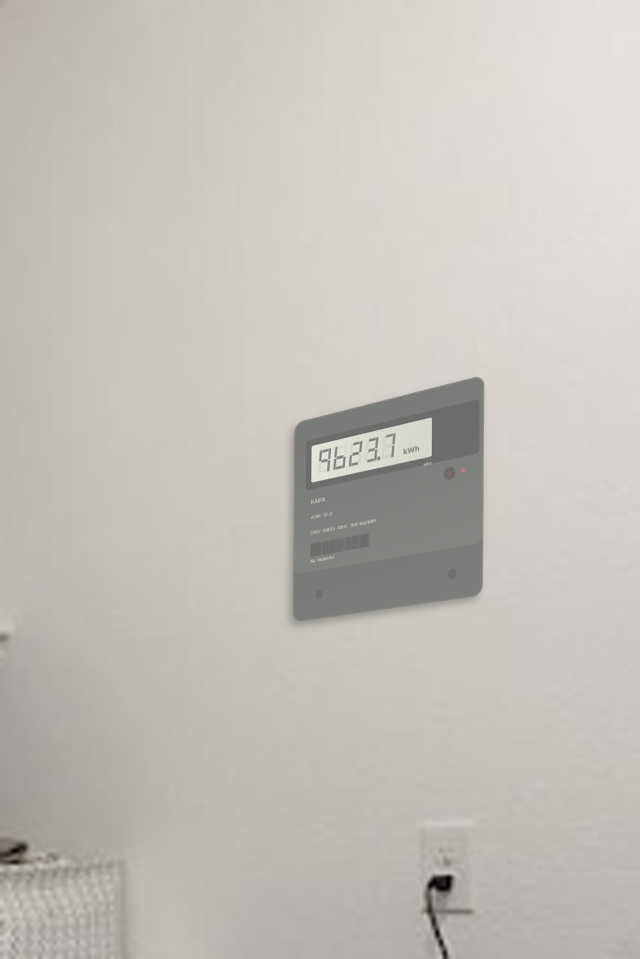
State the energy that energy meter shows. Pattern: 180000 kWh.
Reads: 9623.7 kWh
